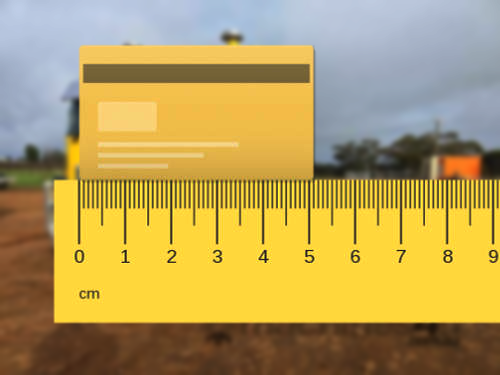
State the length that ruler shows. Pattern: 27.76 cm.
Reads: 5.1 cm
